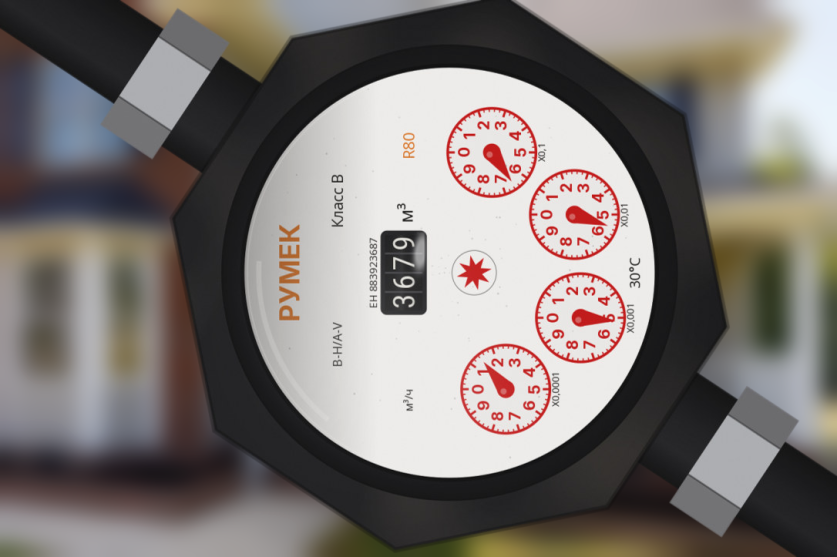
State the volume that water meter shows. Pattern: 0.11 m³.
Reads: 3679.6551 m³
